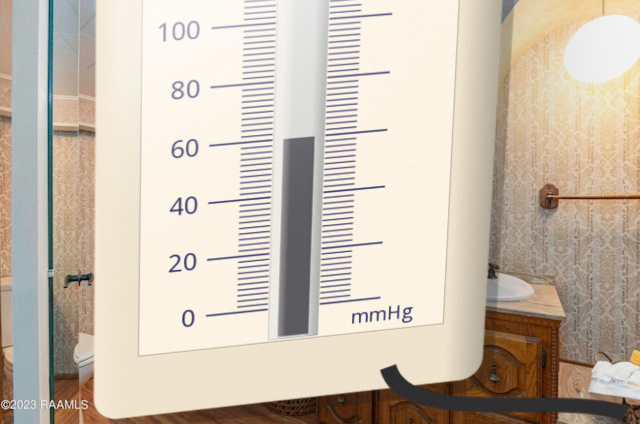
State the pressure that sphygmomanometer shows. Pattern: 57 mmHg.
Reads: 60 mmHg
